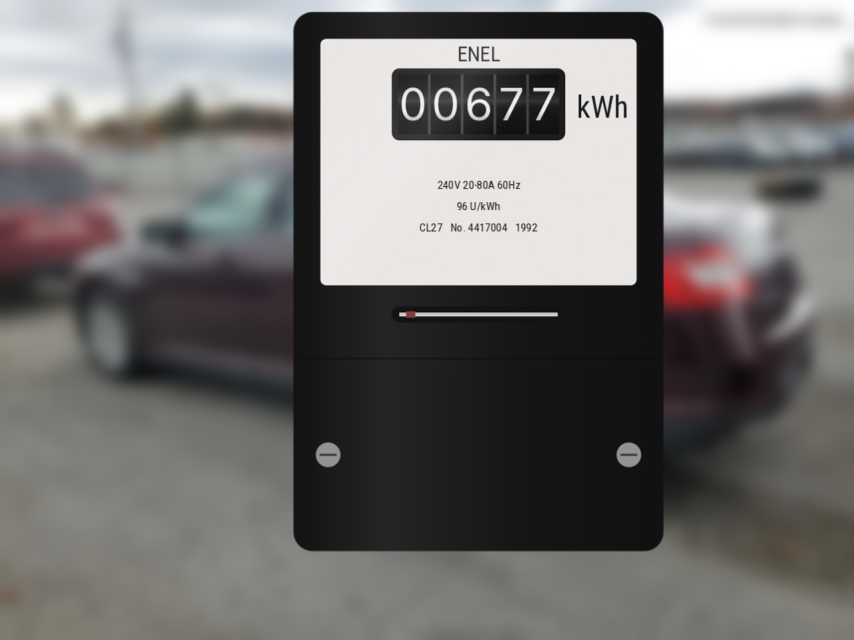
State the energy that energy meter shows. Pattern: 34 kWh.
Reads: 677 kWh
